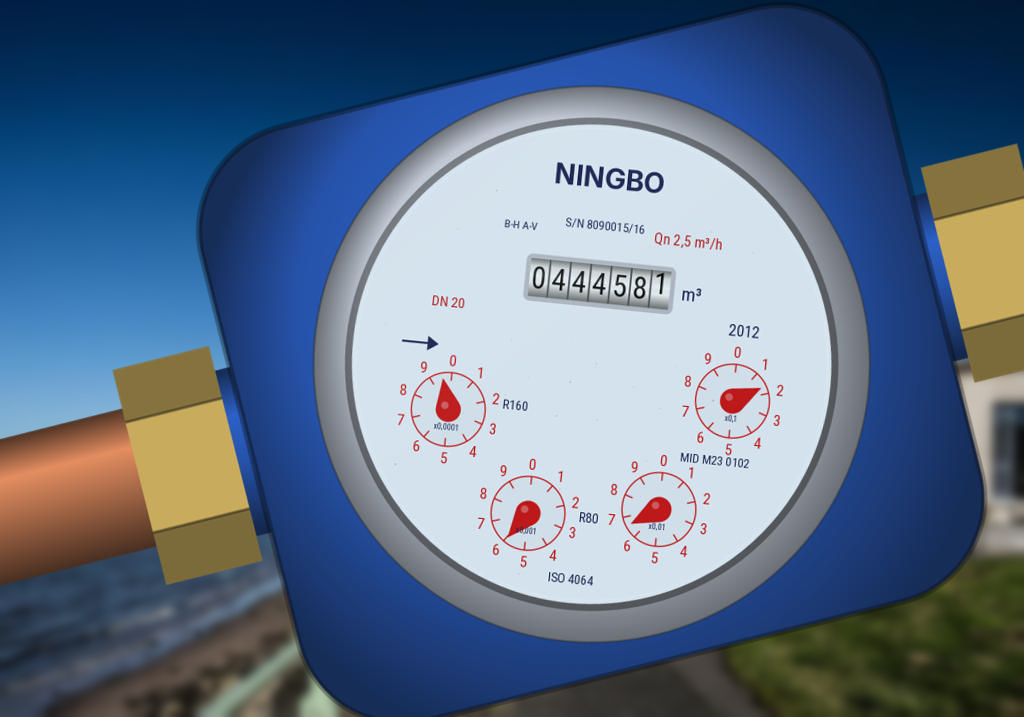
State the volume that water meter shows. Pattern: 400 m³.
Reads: 444581.1659 m³
